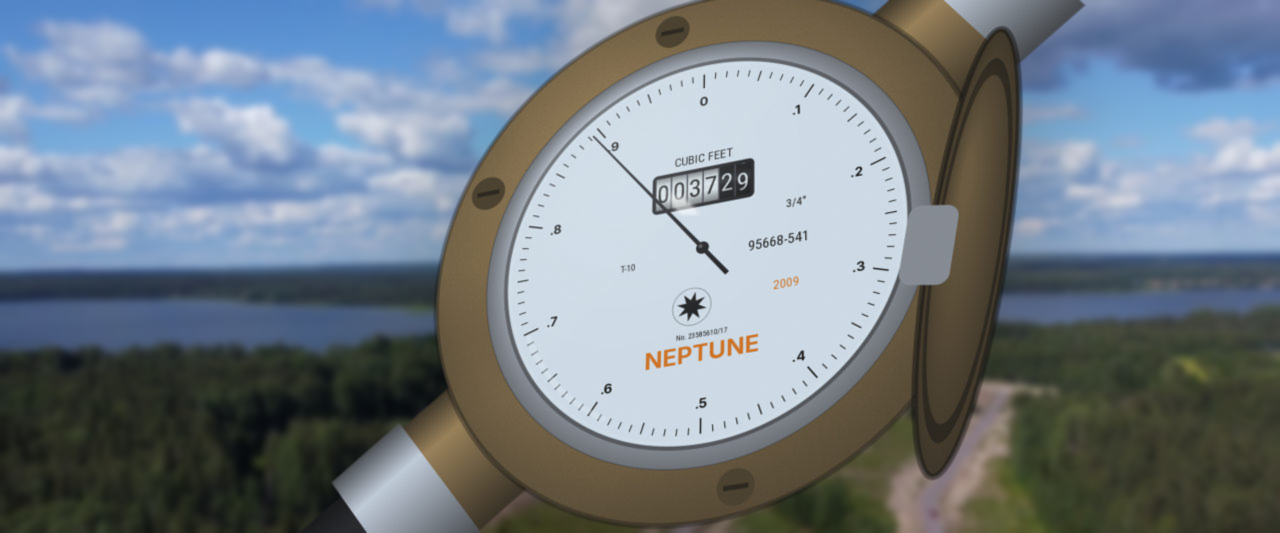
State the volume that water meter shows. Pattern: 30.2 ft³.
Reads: 3728.89 ft³
